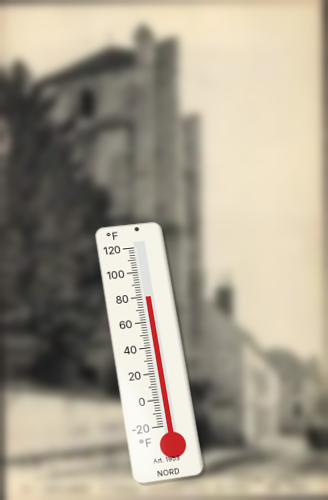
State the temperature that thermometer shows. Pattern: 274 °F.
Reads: 80 °F
